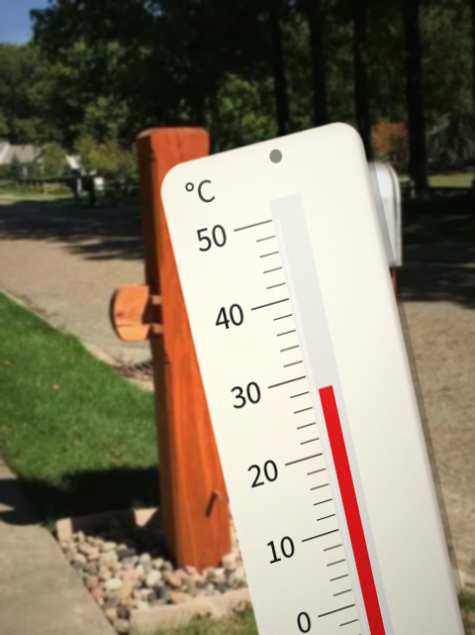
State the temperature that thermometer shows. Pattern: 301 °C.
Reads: 28 °C
